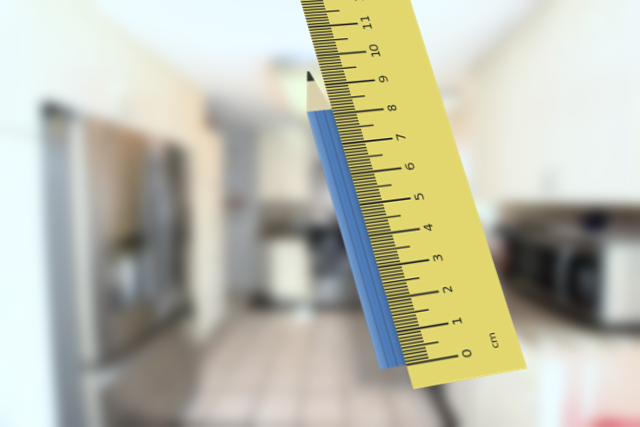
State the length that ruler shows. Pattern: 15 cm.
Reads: 9.5 cm
